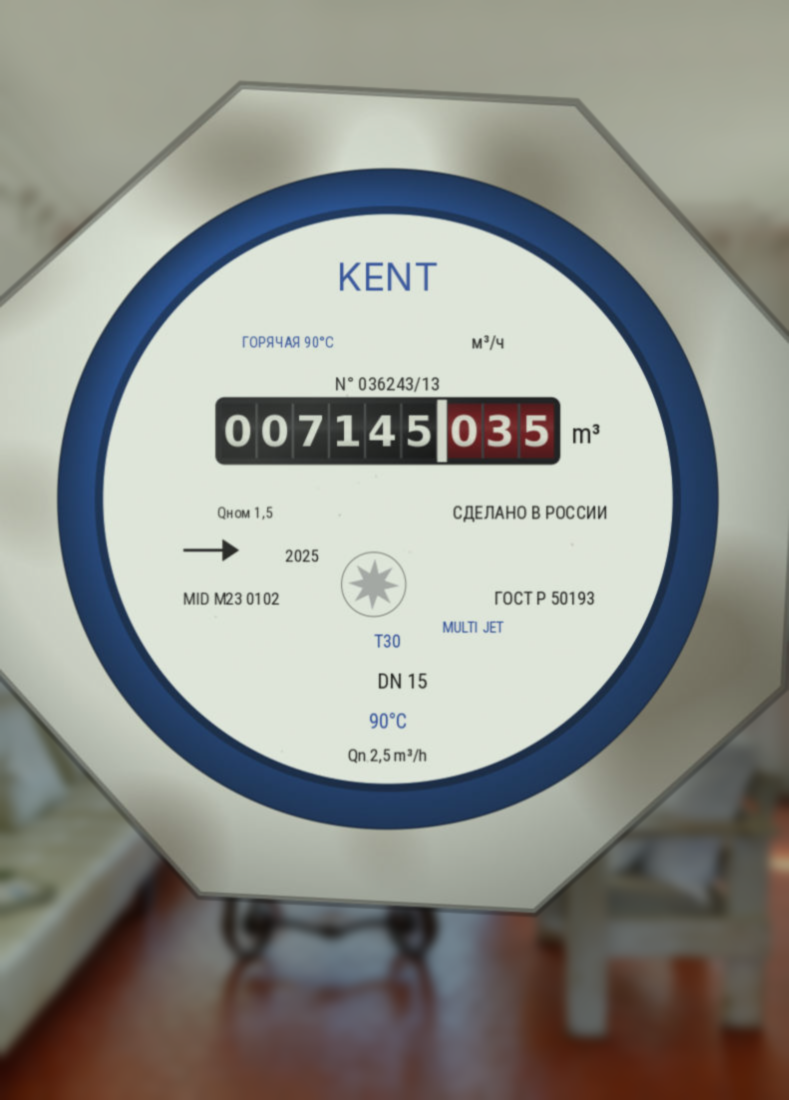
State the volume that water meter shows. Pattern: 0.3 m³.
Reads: 7145.035 m³
